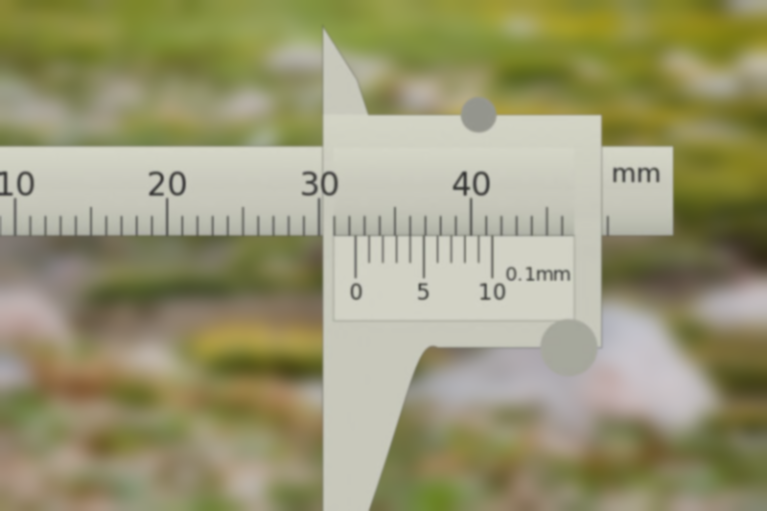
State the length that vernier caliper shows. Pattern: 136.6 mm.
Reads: 32.4 mm
